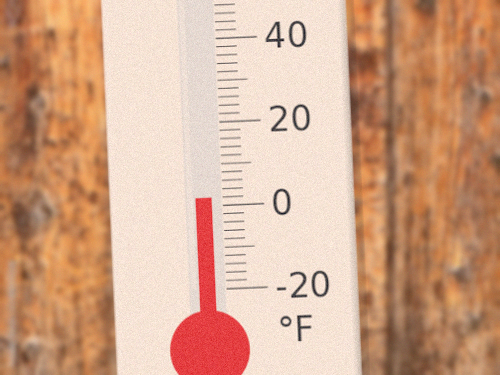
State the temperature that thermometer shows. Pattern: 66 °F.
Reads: 2 °F
